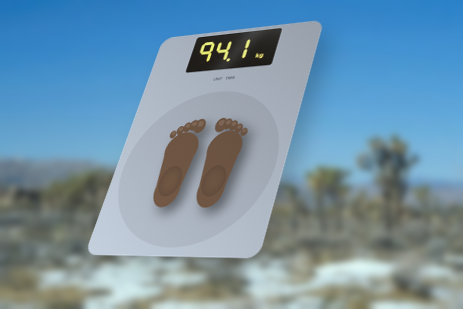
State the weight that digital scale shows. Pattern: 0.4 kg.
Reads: 94.1 kg
